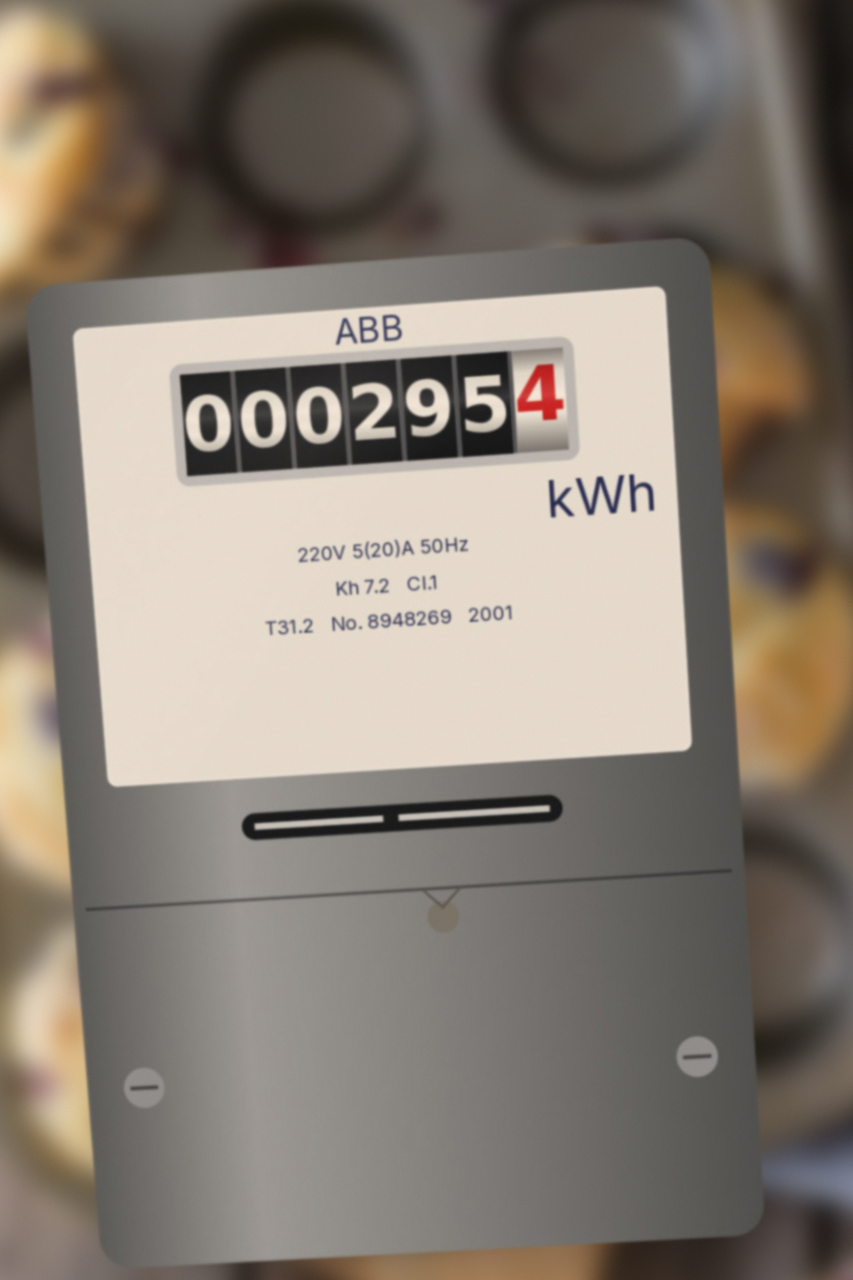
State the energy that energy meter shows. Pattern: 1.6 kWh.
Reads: 295.4 kWh
